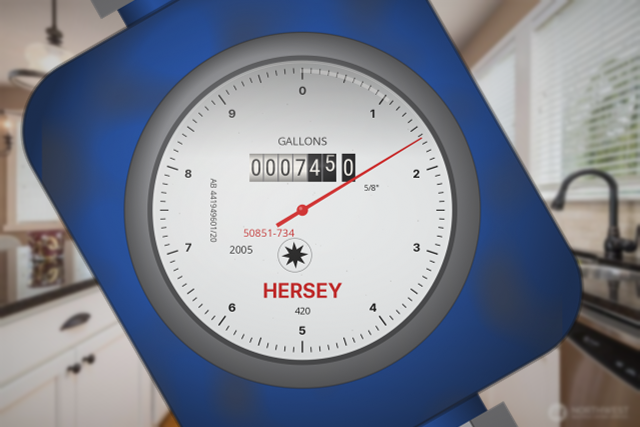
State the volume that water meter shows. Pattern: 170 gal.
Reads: 7451.6 gal
